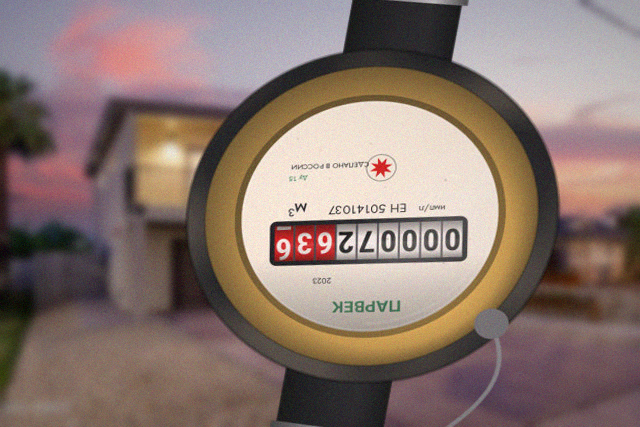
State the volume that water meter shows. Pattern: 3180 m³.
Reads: 72.636 m³
